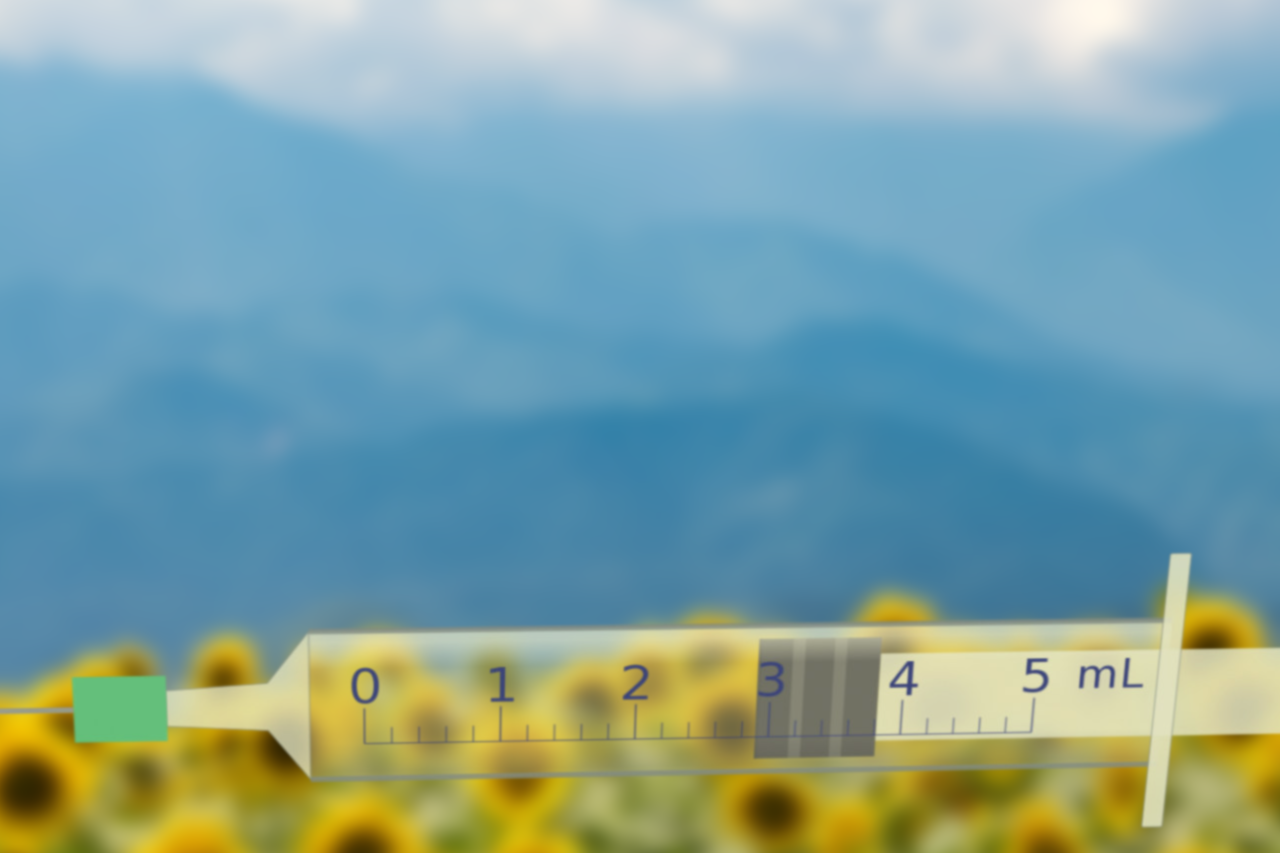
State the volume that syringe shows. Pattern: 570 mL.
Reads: 2.9 mL
